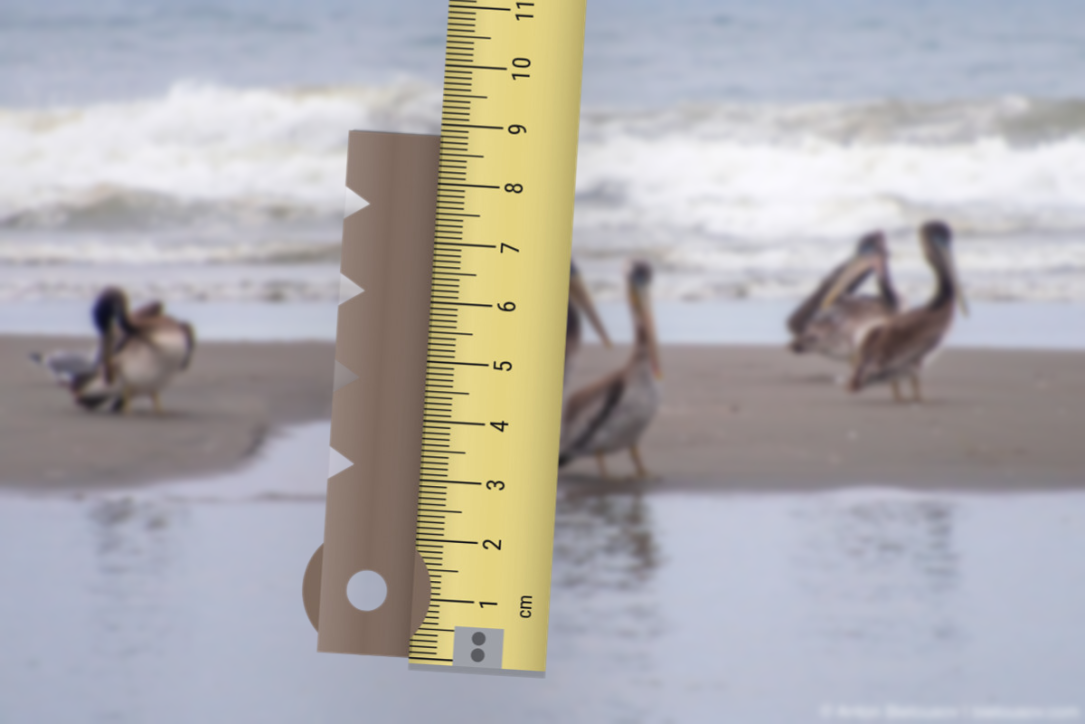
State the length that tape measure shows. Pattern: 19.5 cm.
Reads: 8.8 cm
